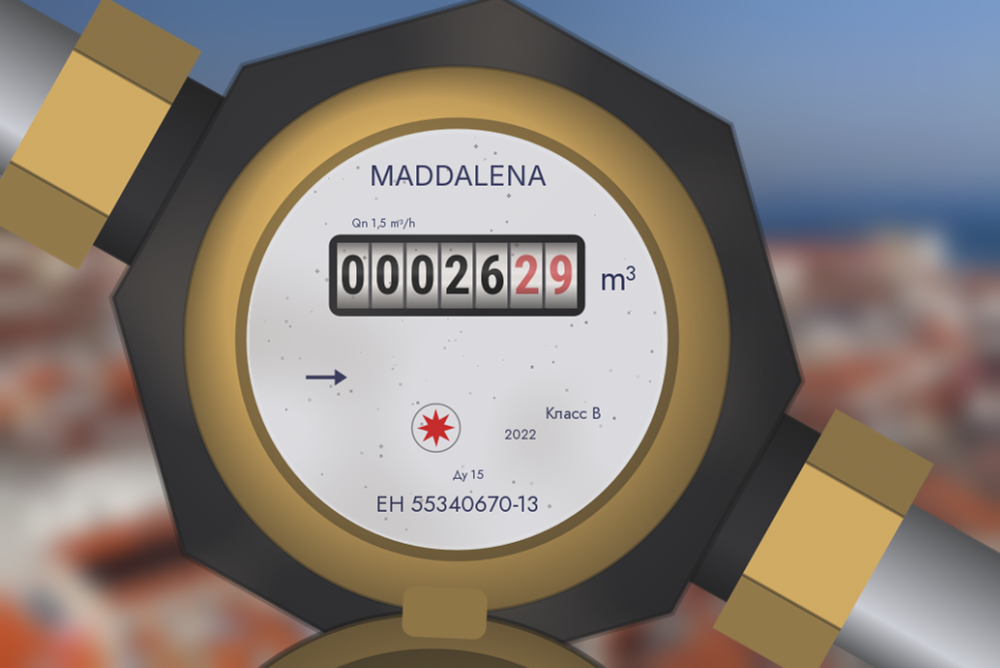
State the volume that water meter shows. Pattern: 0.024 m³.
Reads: 26.29 m³
